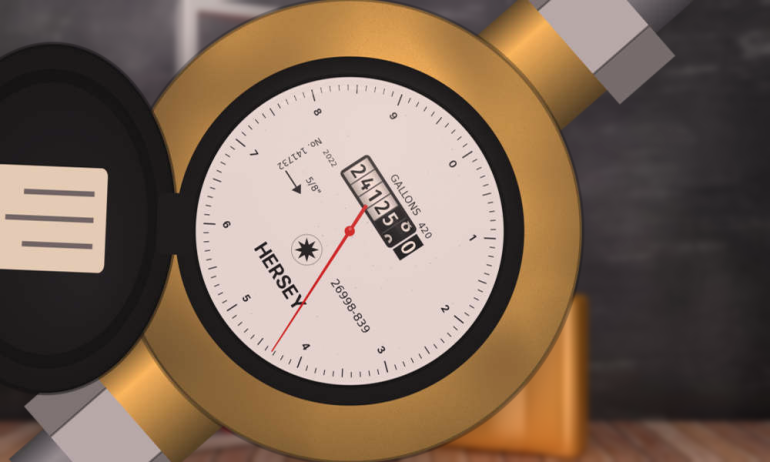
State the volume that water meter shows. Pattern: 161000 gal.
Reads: 2412584.3 gal
